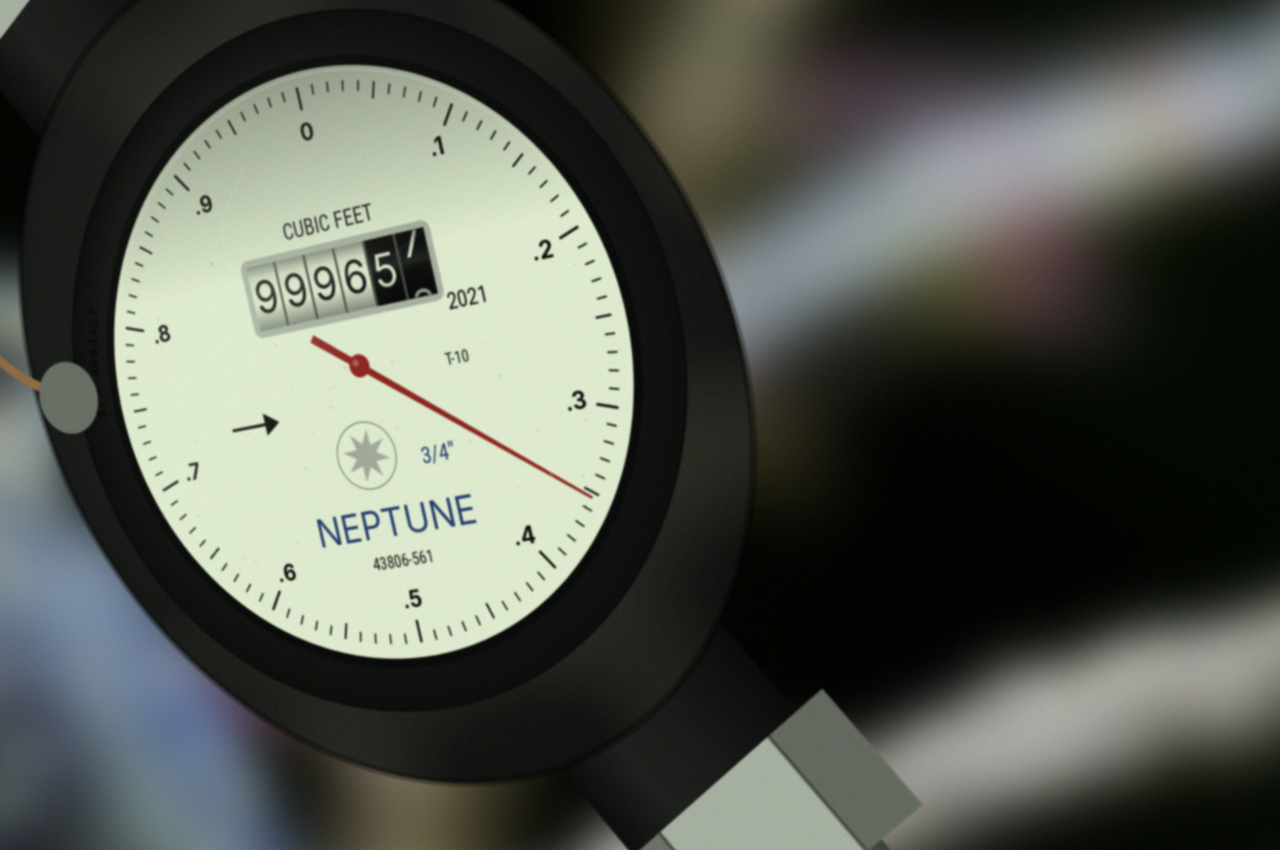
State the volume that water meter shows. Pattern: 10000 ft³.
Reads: 999657.35 ft³
